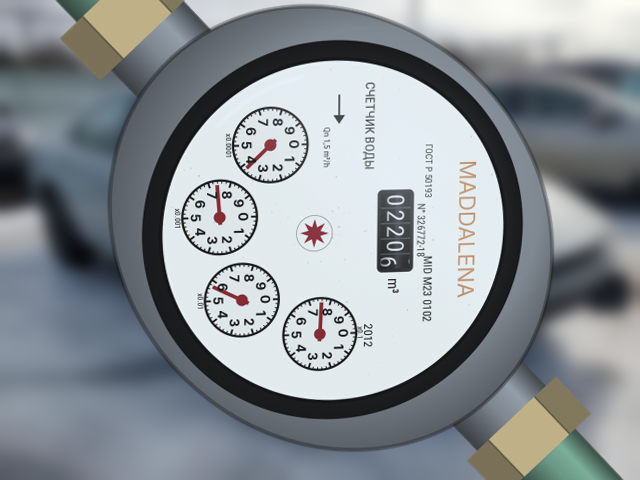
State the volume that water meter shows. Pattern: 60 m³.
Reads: 2205.7573 m³
